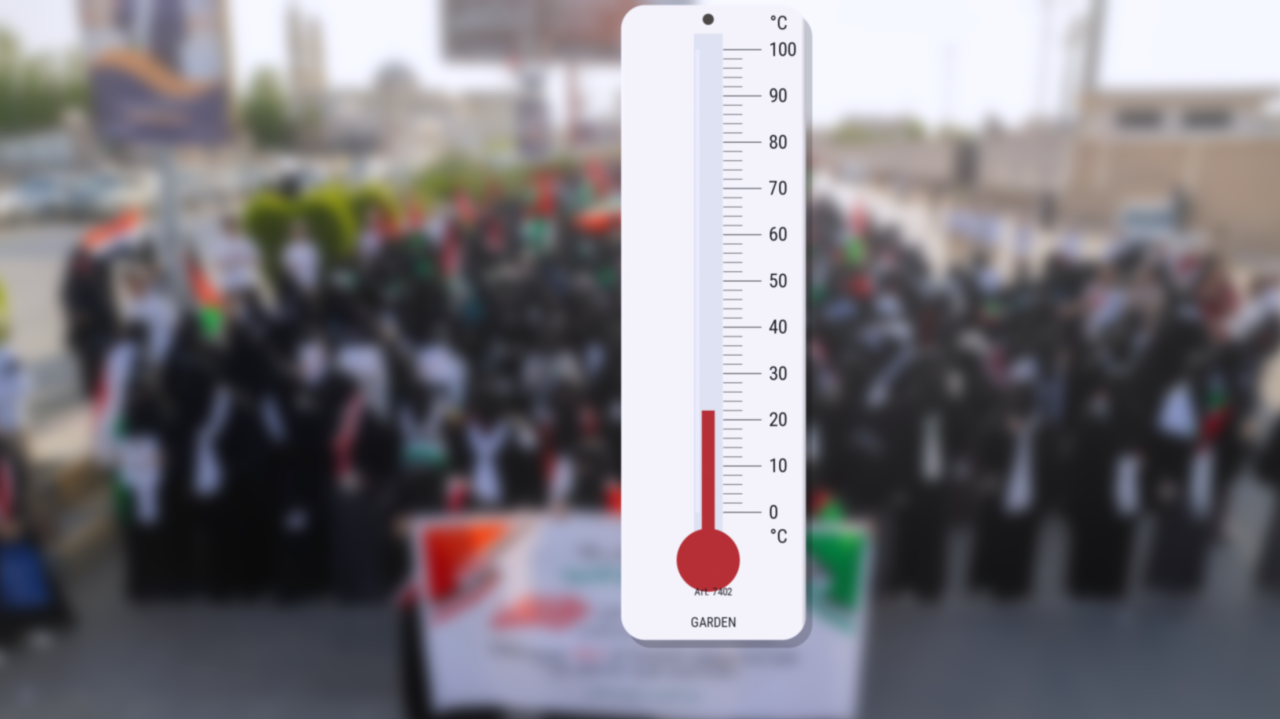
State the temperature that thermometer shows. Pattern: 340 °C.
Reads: 22 °C
